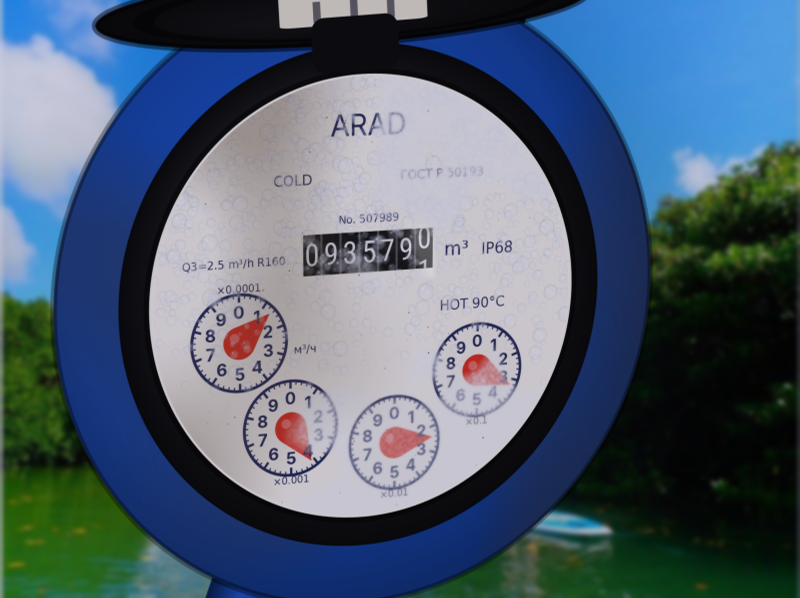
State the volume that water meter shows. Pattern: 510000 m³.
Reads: 935790.3241 m³
